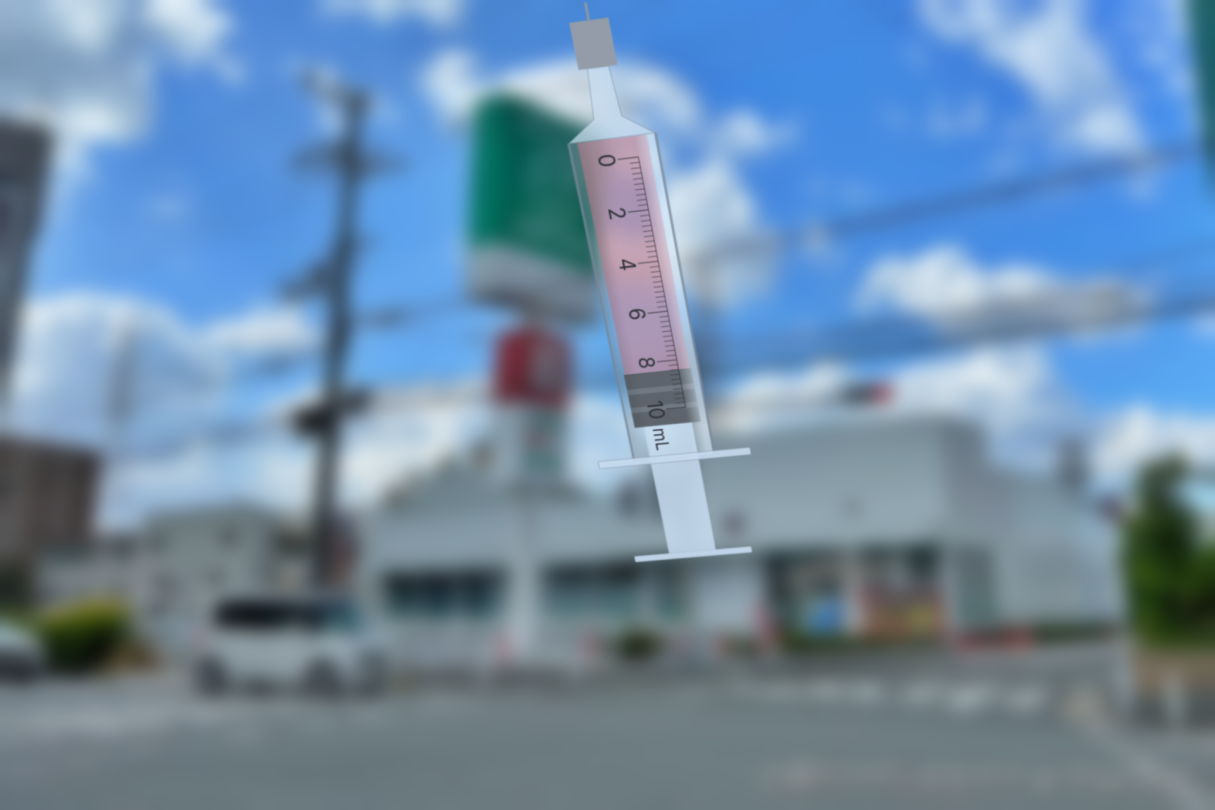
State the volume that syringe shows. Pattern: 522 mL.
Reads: 8.4 mL
